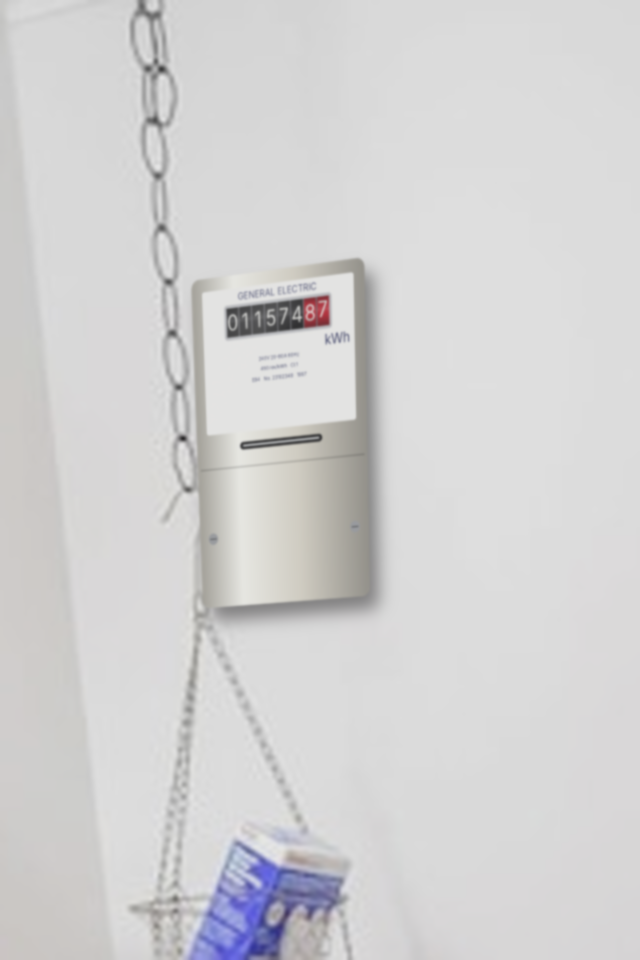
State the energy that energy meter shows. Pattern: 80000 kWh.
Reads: 11574.87 kWh
